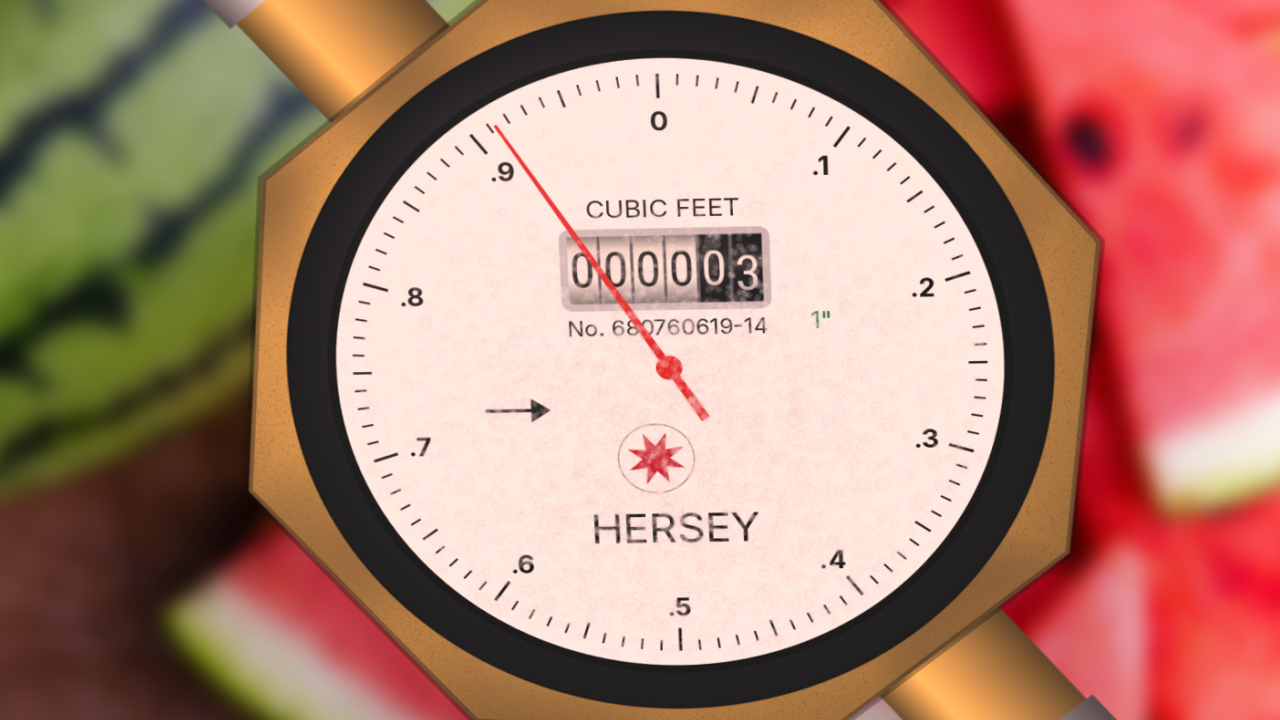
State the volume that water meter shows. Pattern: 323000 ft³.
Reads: 2.91 ft³
